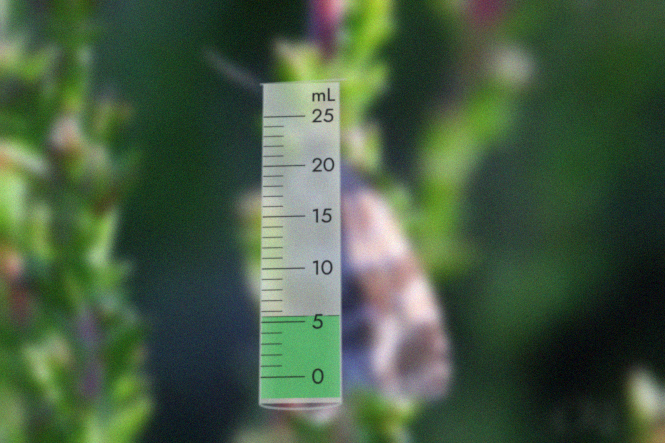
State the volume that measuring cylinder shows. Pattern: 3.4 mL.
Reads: 5.5 mL
